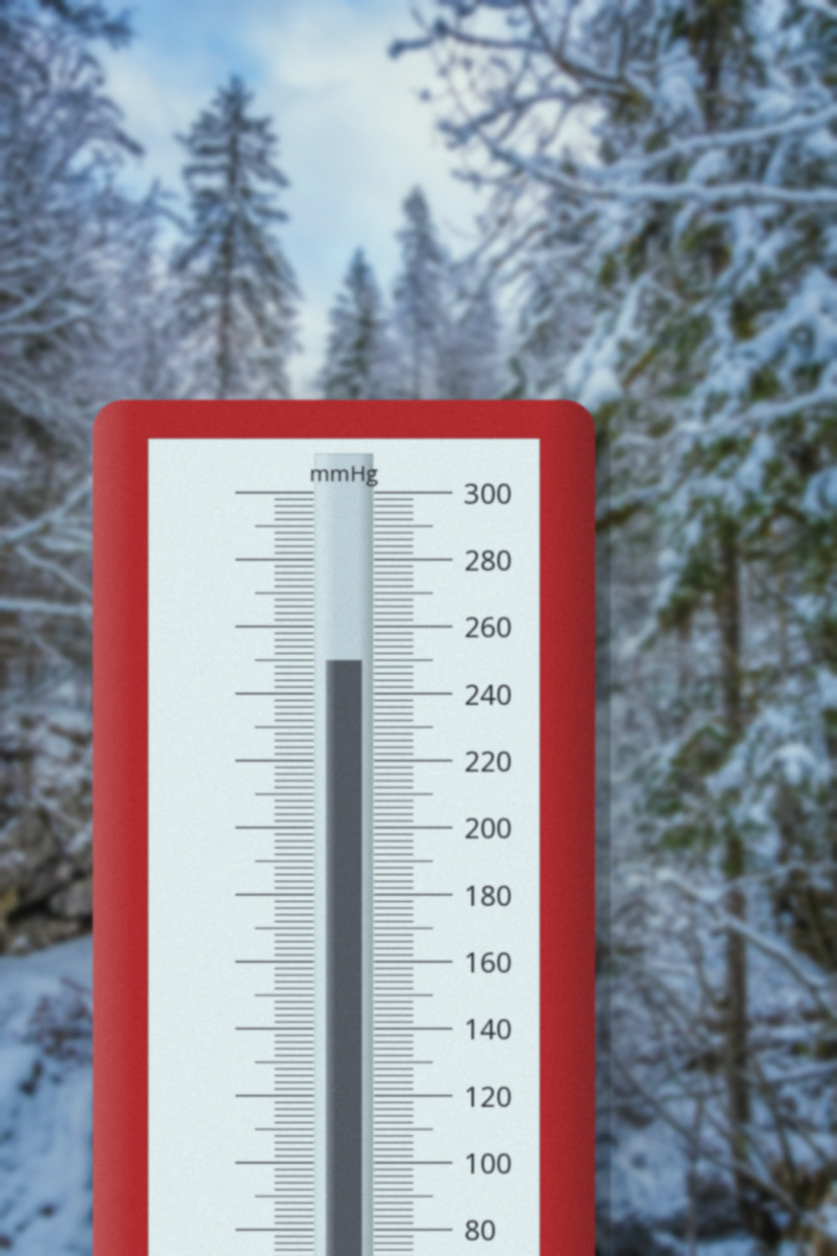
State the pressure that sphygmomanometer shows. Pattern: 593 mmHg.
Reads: 250 mmHg
